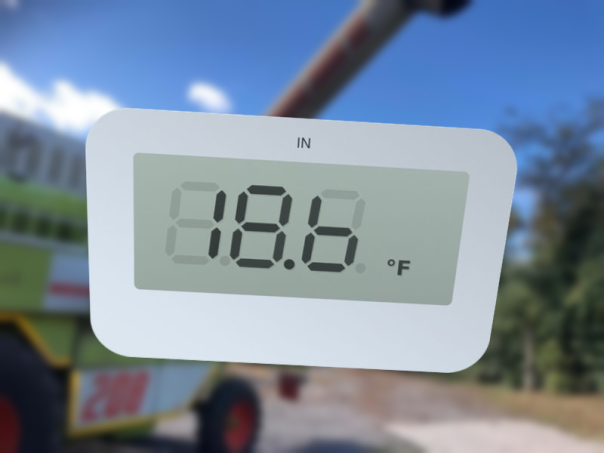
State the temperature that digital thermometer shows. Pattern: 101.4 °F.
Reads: 18.6 °F
